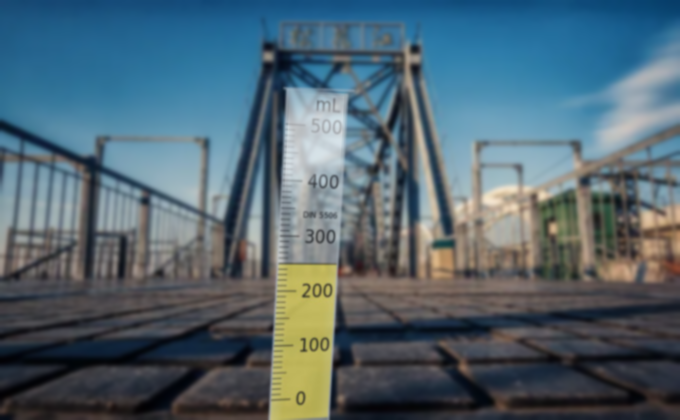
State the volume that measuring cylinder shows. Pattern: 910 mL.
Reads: 250 mL
